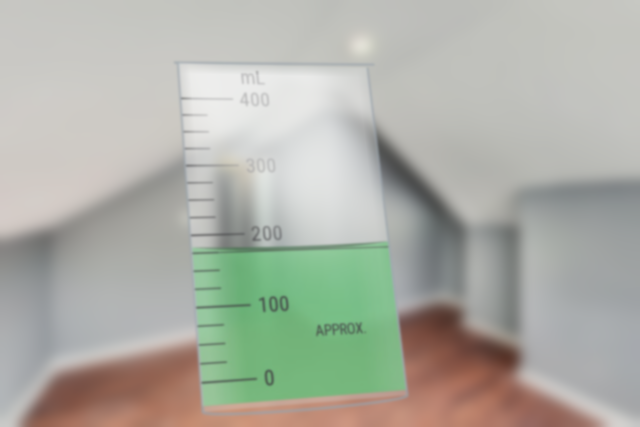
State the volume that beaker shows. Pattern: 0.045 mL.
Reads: 175 mL
